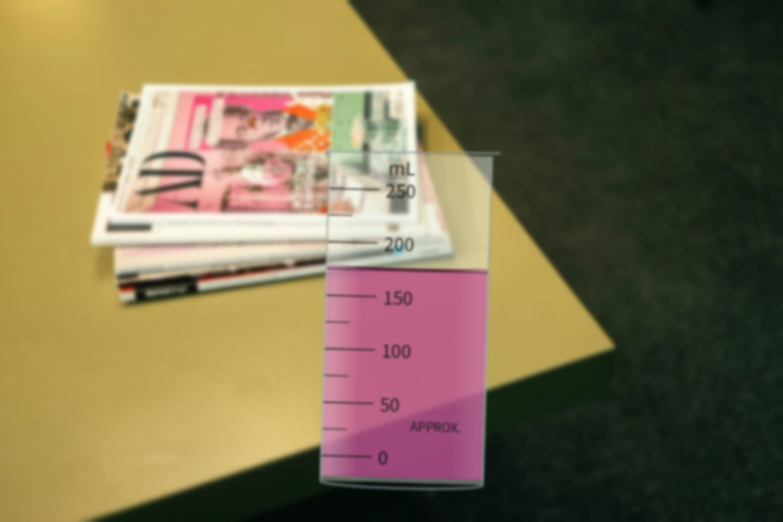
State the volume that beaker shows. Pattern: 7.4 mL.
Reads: 175 mL
